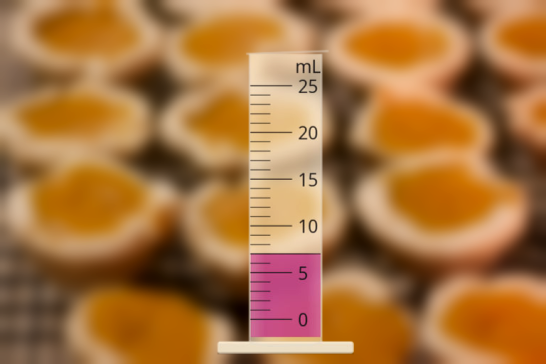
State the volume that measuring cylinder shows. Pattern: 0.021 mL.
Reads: 7 mL
